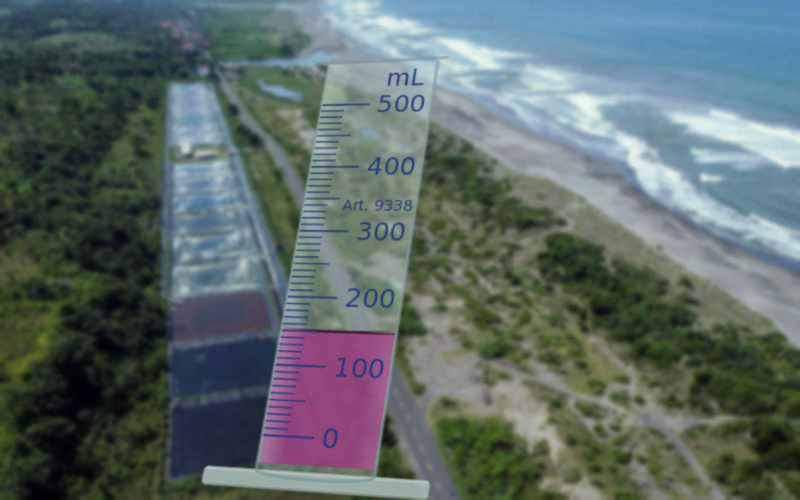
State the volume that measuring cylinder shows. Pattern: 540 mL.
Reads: 150 mL
